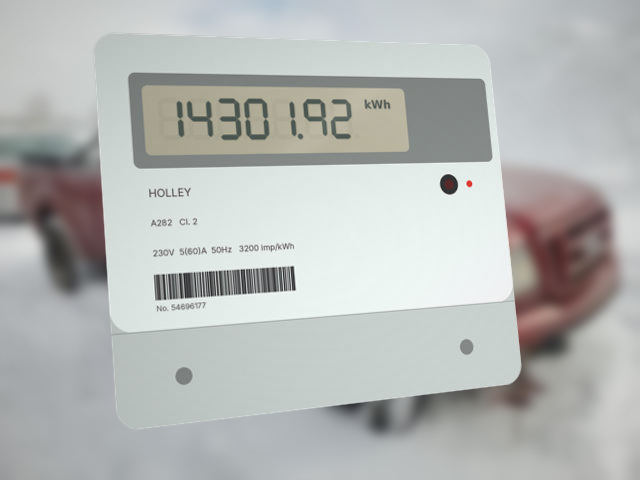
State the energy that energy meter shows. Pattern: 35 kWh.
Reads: 14301.92 kWh
